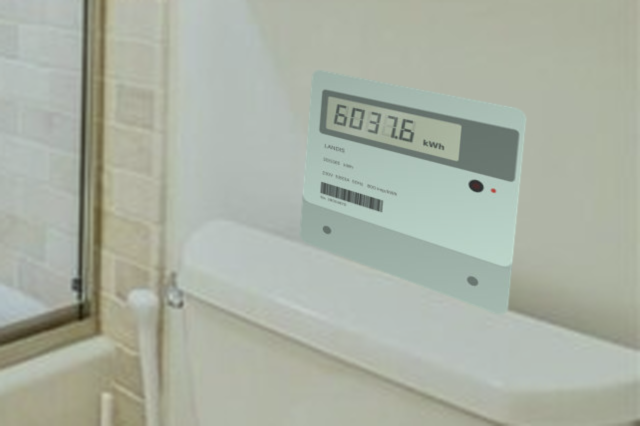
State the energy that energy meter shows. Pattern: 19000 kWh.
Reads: 6037.6 kWh
